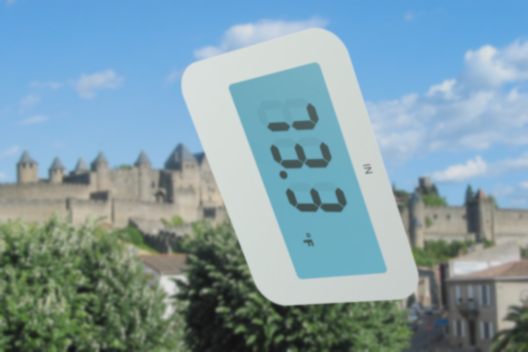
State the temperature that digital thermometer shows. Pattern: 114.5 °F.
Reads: 73.3 °F
